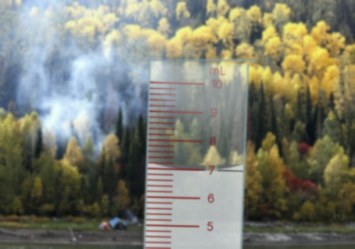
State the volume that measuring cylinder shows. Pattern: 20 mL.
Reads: 7 mL
